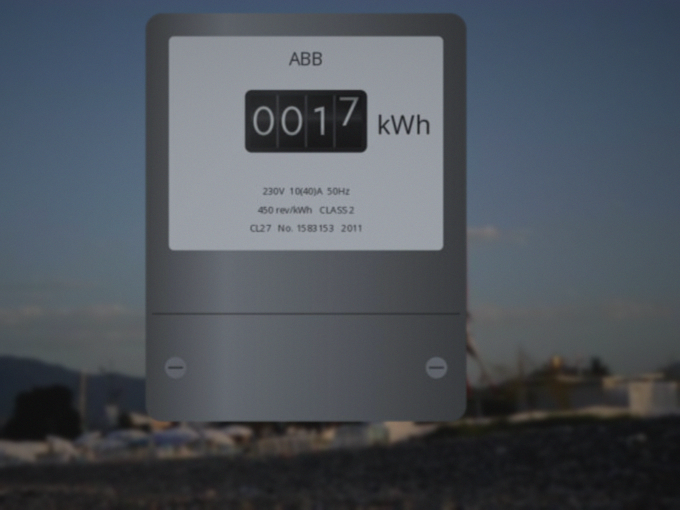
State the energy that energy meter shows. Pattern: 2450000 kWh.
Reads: 17 kWh
